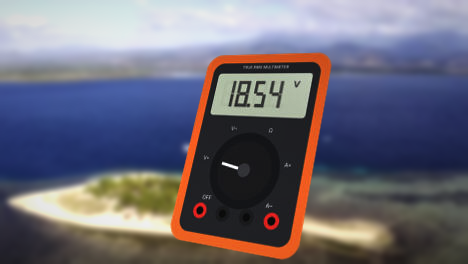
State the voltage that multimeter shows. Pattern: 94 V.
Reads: 18.54 V
